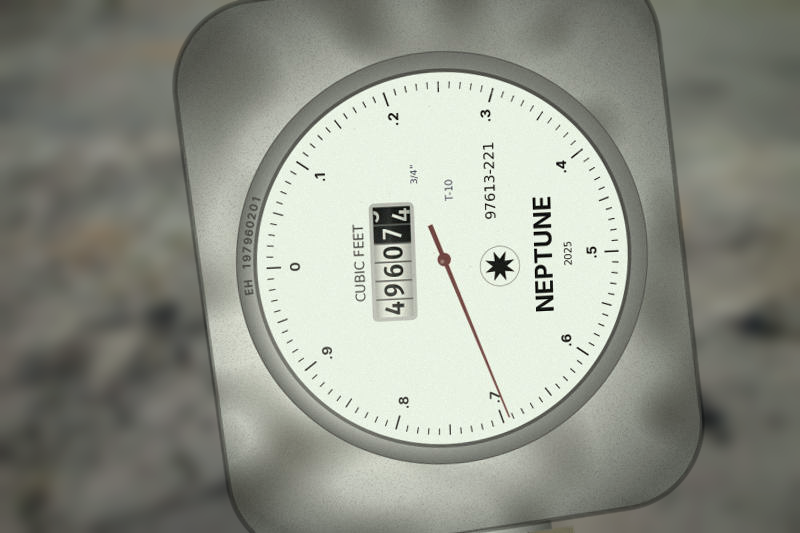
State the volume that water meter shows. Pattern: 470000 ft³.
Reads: 496073.69 ft³
